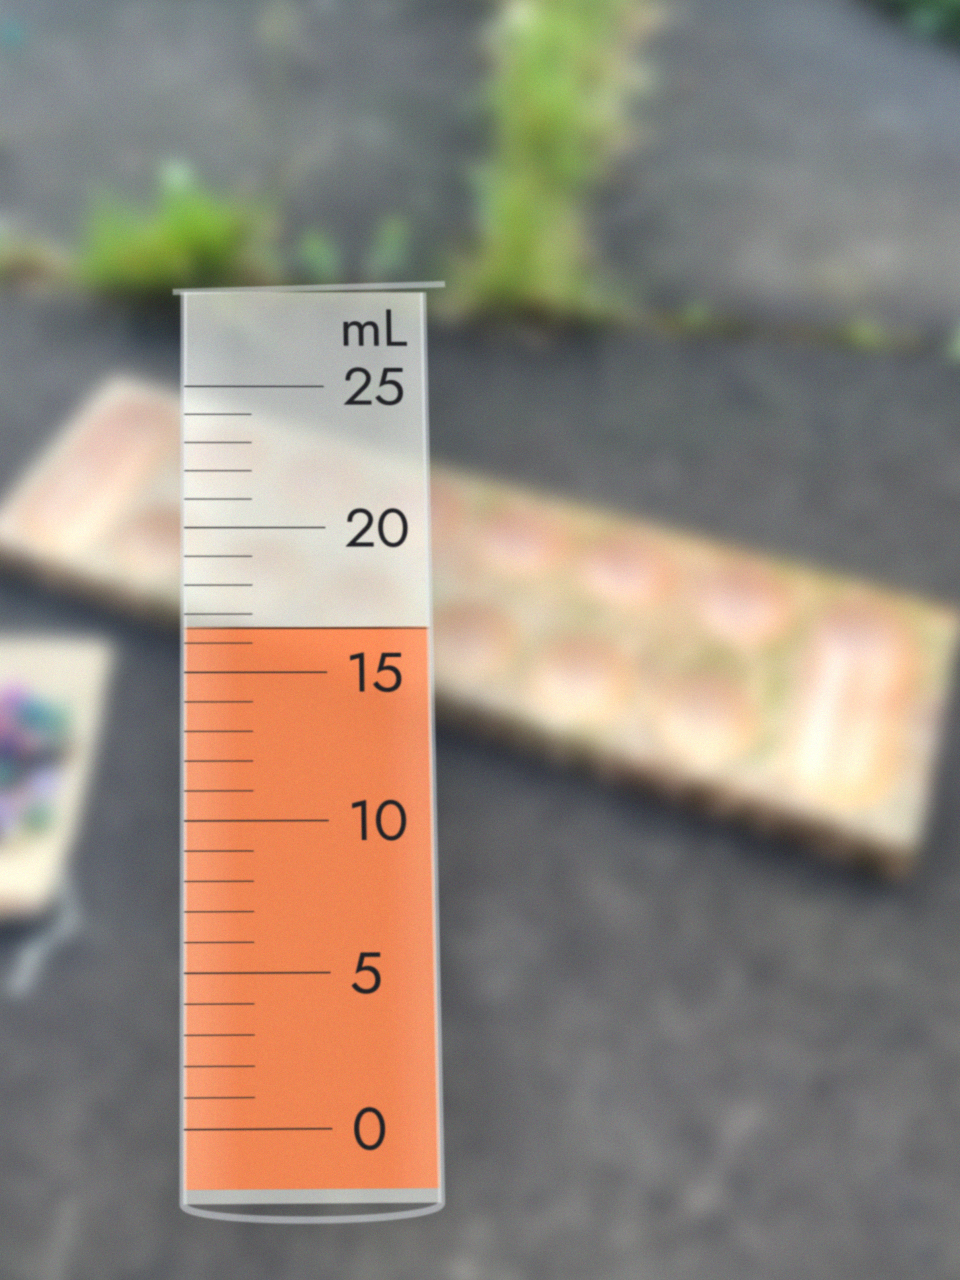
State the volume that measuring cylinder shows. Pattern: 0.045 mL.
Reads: 16.5 mL
